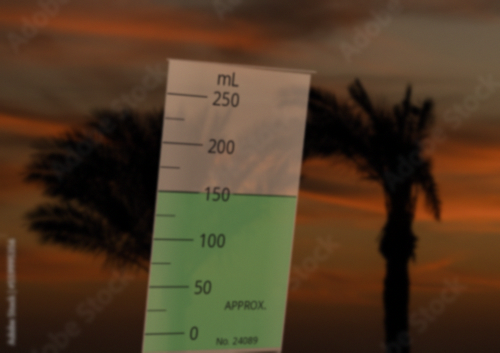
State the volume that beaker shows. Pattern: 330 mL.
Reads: 150 mL
